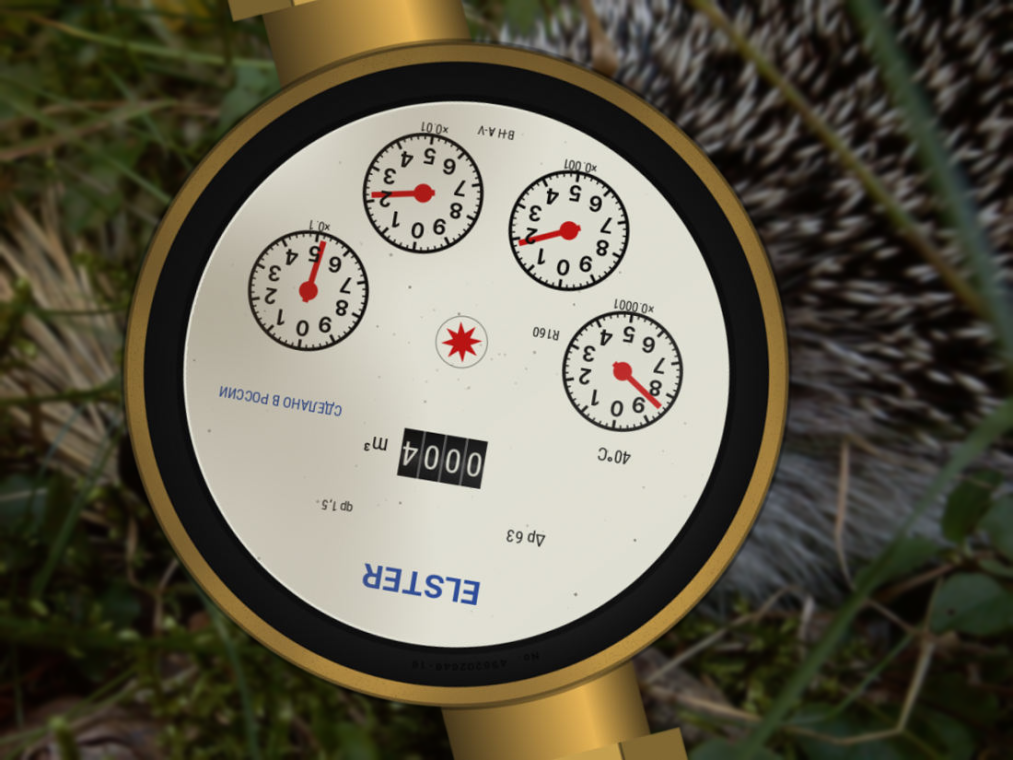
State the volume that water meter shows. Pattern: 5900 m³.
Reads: 4.5218 m³
